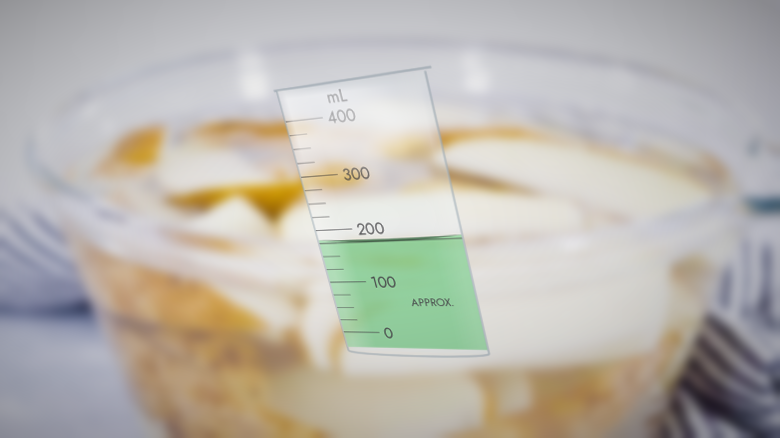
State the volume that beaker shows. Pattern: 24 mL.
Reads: 175 mL
